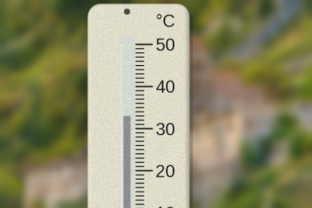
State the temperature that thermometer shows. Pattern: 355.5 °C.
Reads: 33 °C
